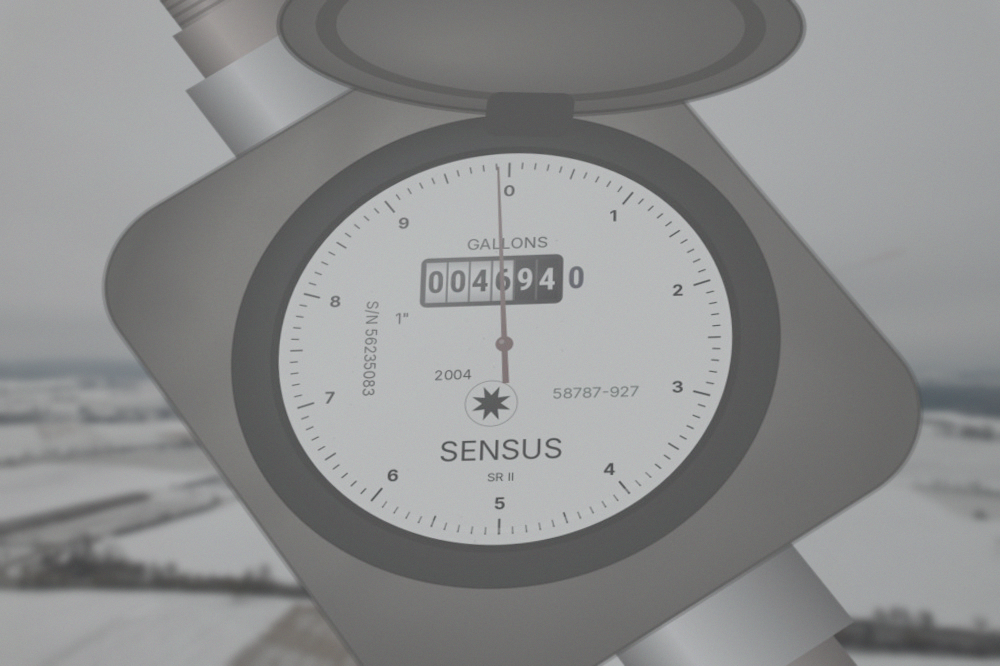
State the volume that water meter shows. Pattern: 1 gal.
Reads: 46939.9 gal
